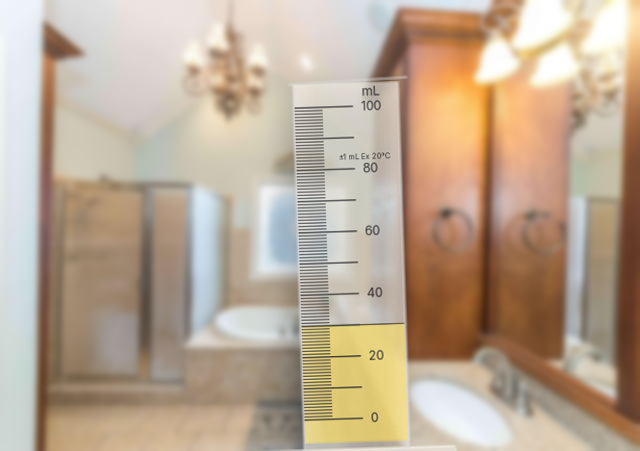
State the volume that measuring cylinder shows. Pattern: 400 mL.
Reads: 30 mL
